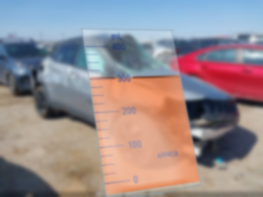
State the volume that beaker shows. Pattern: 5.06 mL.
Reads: 300 mL
